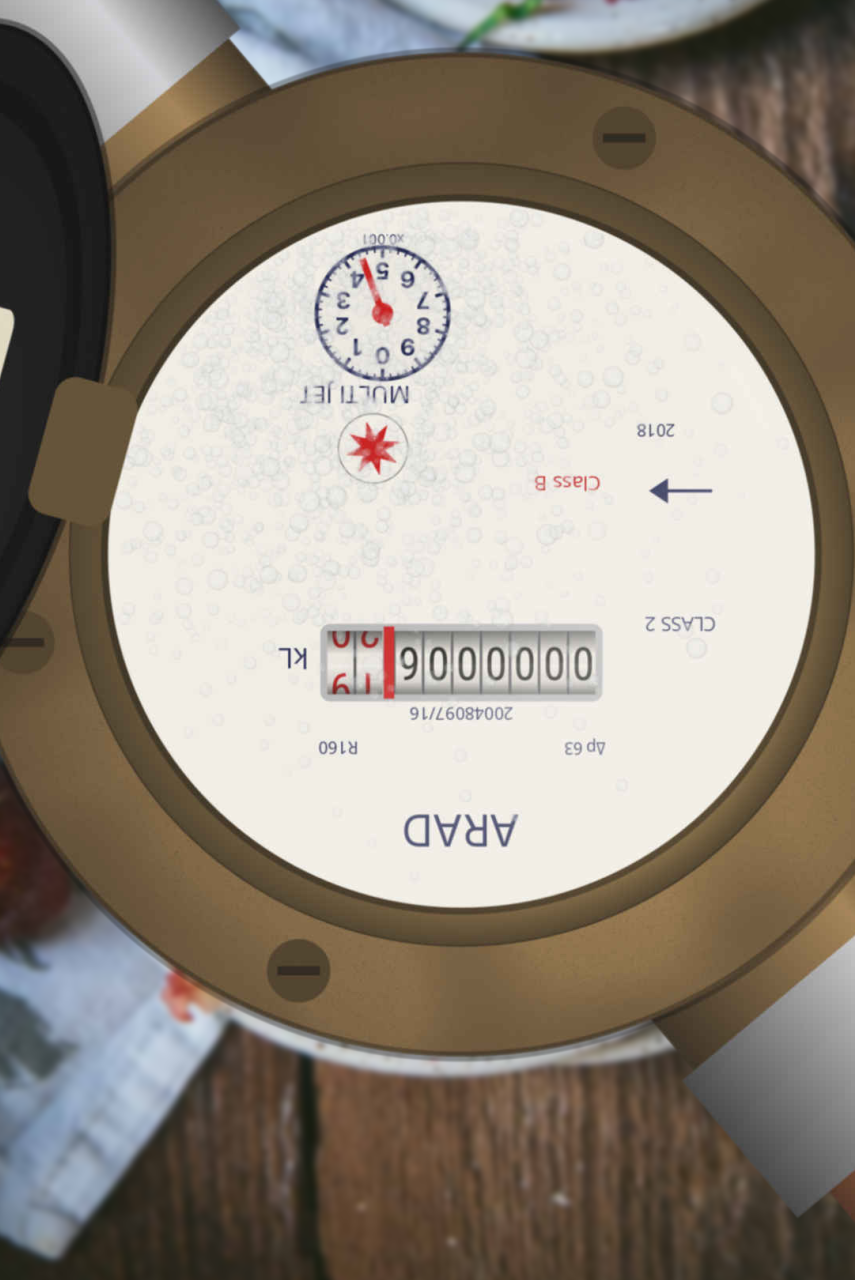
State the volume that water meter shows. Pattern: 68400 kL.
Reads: 6.194 kL
